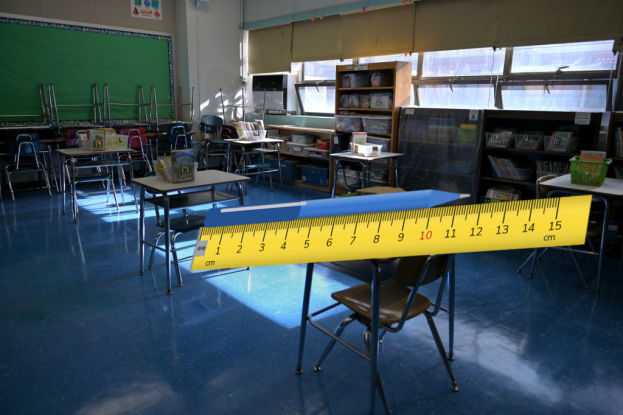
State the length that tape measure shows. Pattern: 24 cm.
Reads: 11.5 cm
